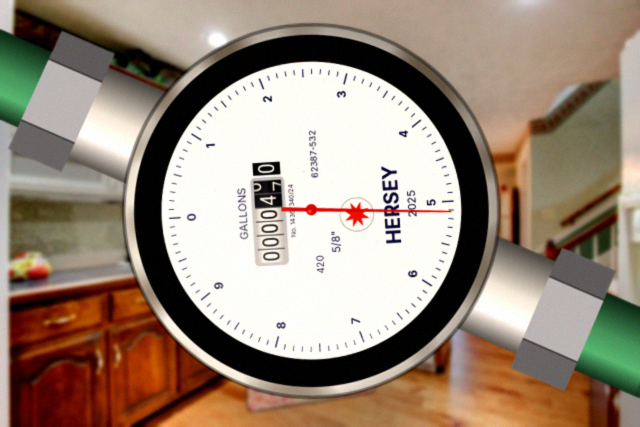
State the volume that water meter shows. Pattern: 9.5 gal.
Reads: 465.1 gal
